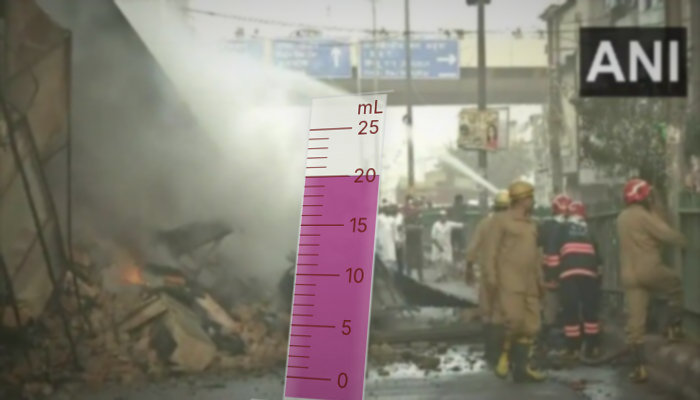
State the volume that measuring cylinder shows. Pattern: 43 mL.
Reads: 20 mL
